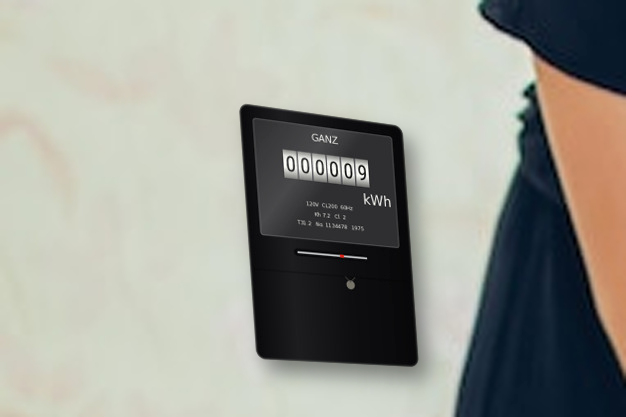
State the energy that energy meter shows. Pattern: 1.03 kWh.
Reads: 9 kWh
